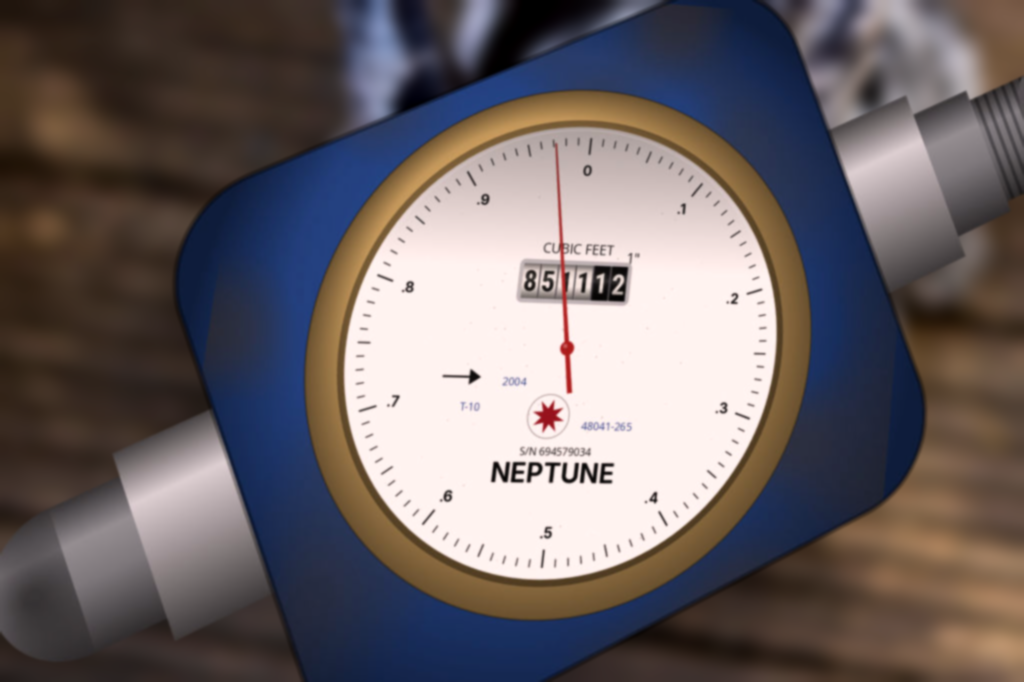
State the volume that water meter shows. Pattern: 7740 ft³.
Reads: 851111.97 ft³
